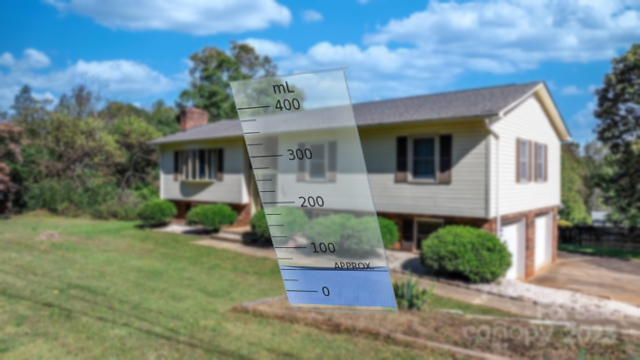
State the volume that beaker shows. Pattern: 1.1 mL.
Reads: 50 mL
